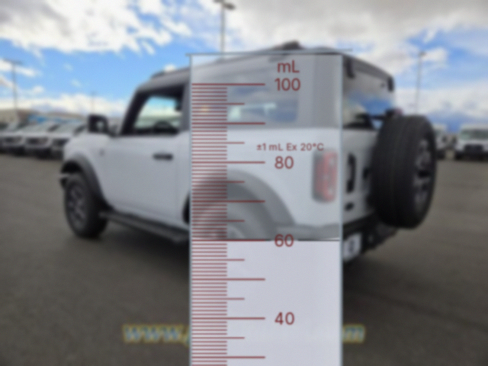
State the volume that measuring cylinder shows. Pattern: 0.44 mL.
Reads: 60 mL
